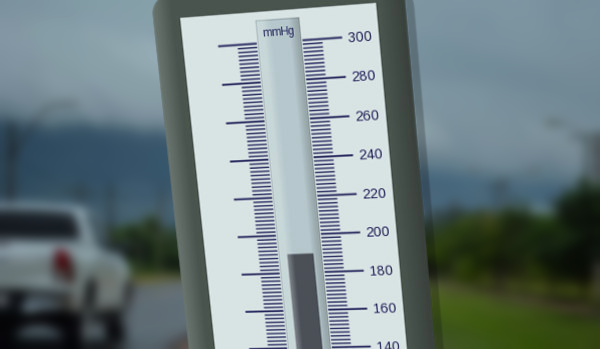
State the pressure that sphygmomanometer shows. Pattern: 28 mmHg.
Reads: 190 mmHg
